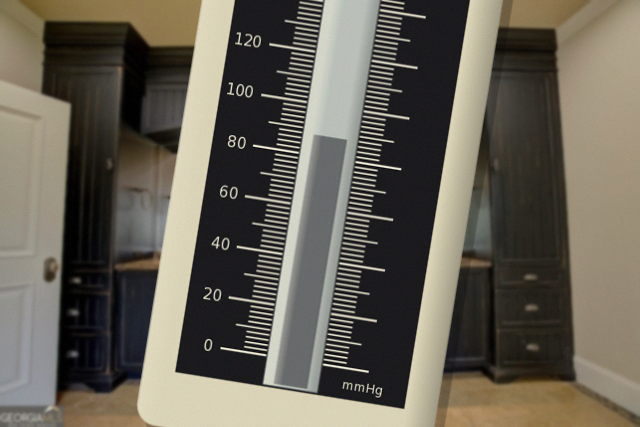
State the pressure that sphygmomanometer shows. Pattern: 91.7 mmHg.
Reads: 88 mmHg
